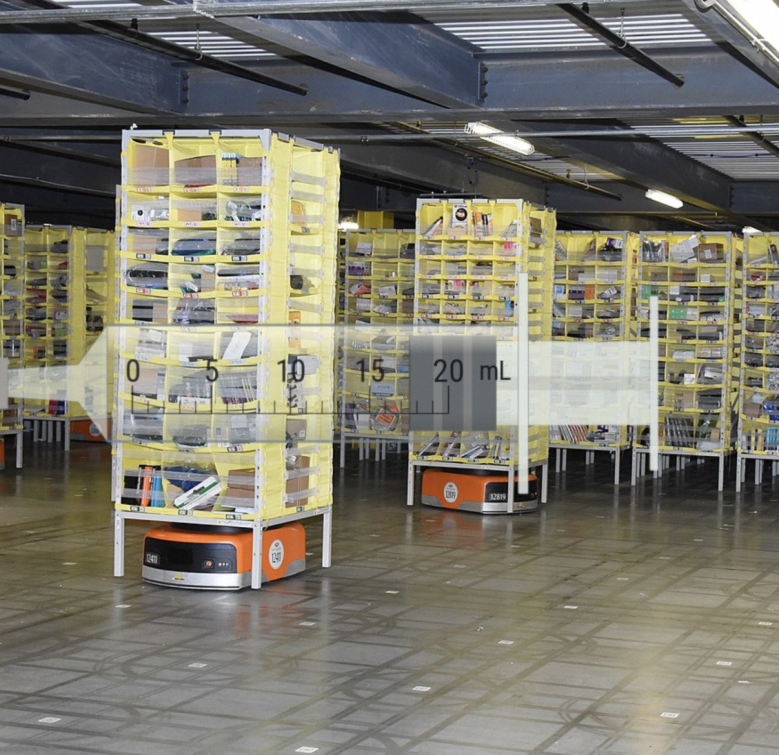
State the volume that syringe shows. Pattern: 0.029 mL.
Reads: 17.5 mL
